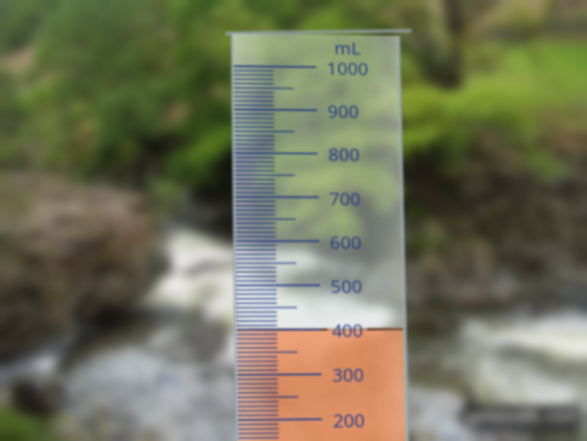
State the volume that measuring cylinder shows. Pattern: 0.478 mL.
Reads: 400 mL
